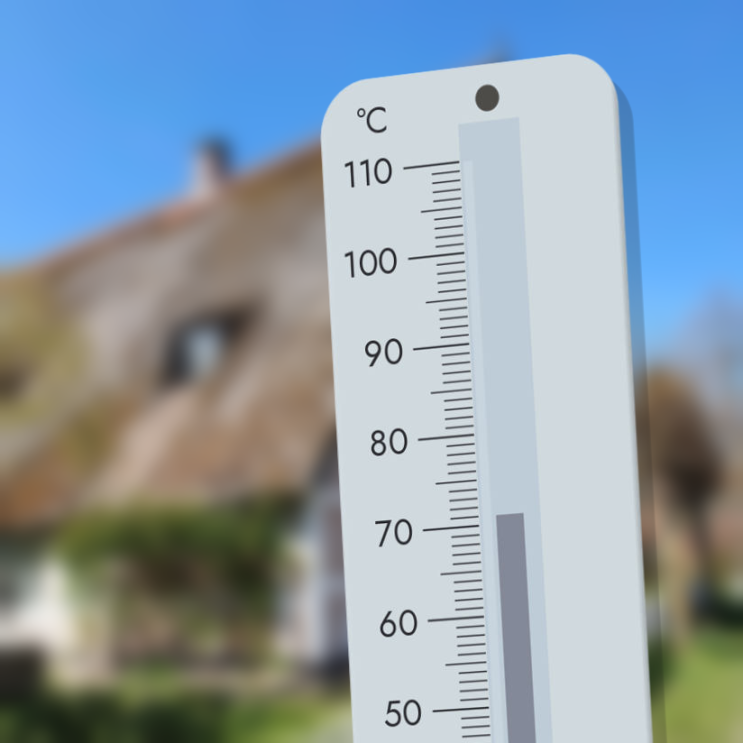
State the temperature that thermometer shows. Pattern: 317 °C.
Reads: 71 °C
